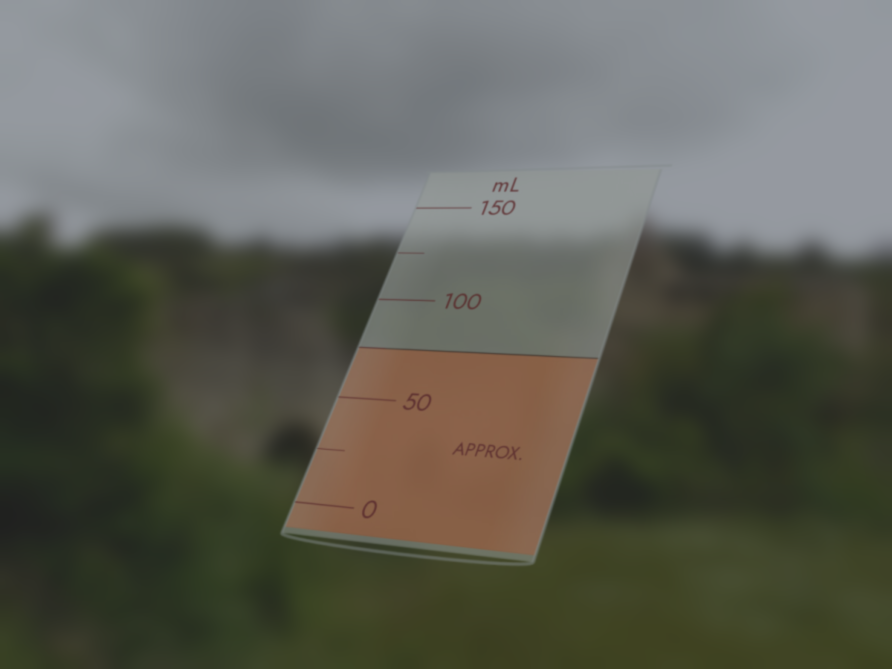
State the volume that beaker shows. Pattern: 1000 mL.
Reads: 75 mL
